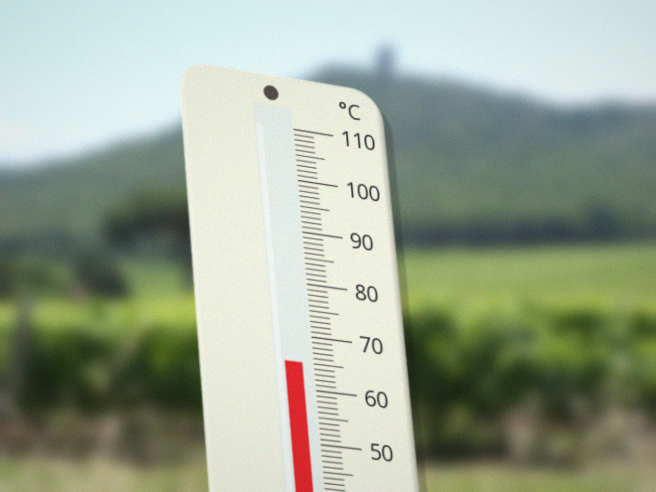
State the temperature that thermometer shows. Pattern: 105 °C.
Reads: 65 °C
